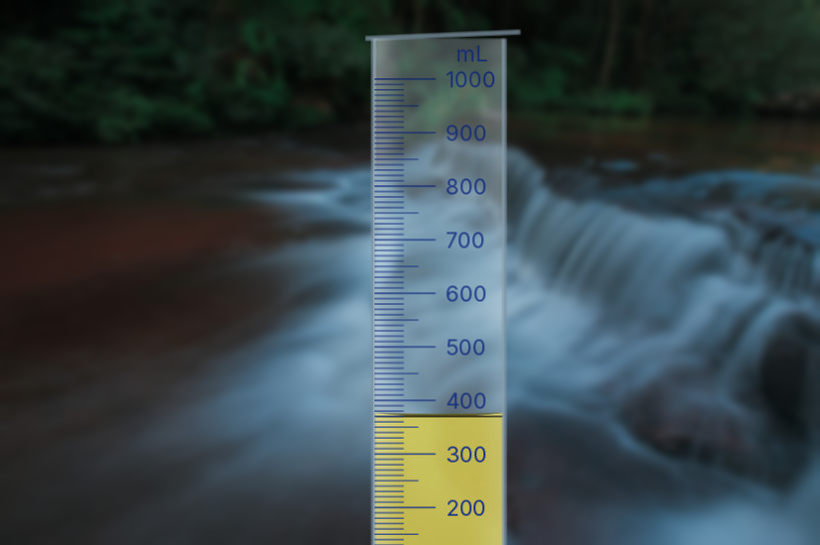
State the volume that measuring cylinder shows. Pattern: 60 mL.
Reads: 370 mL
